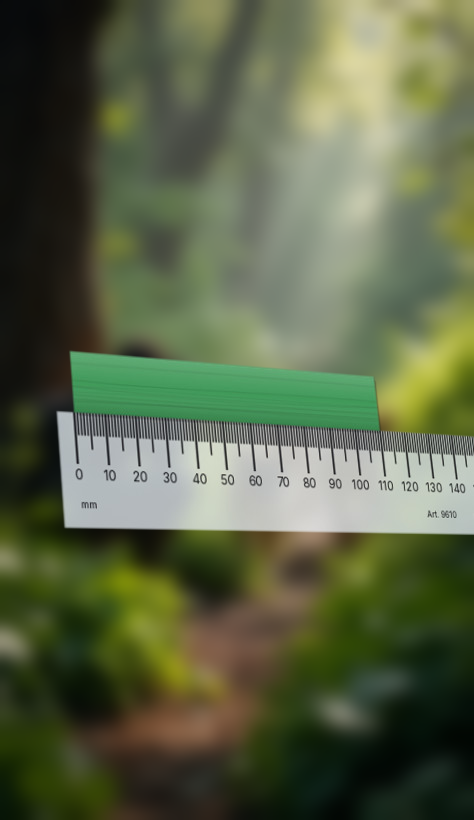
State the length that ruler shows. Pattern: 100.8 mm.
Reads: 110 mm
